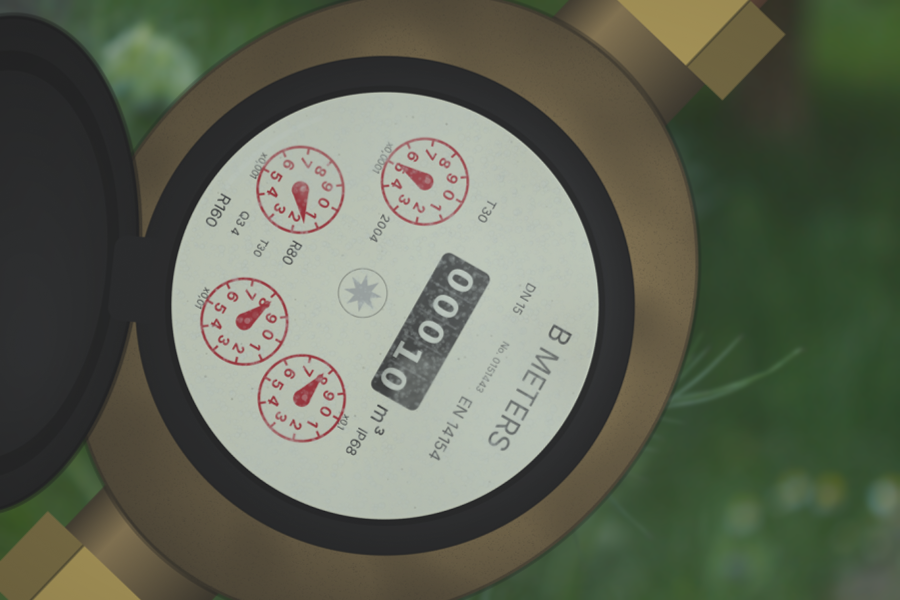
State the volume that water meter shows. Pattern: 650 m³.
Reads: 9.7815 m³
